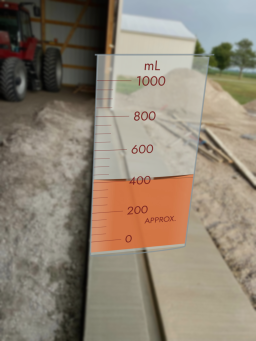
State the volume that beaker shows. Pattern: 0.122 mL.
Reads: 400 mL
